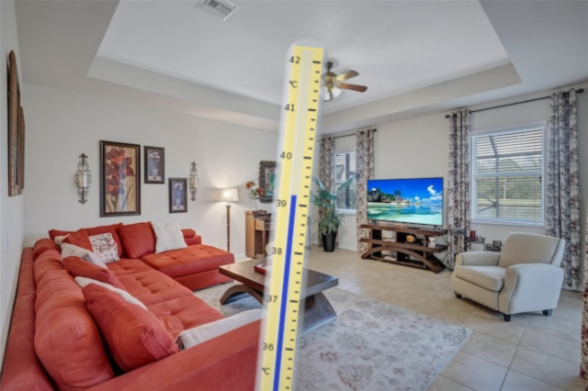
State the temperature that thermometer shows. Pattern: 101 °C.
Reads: 39.2 °C
